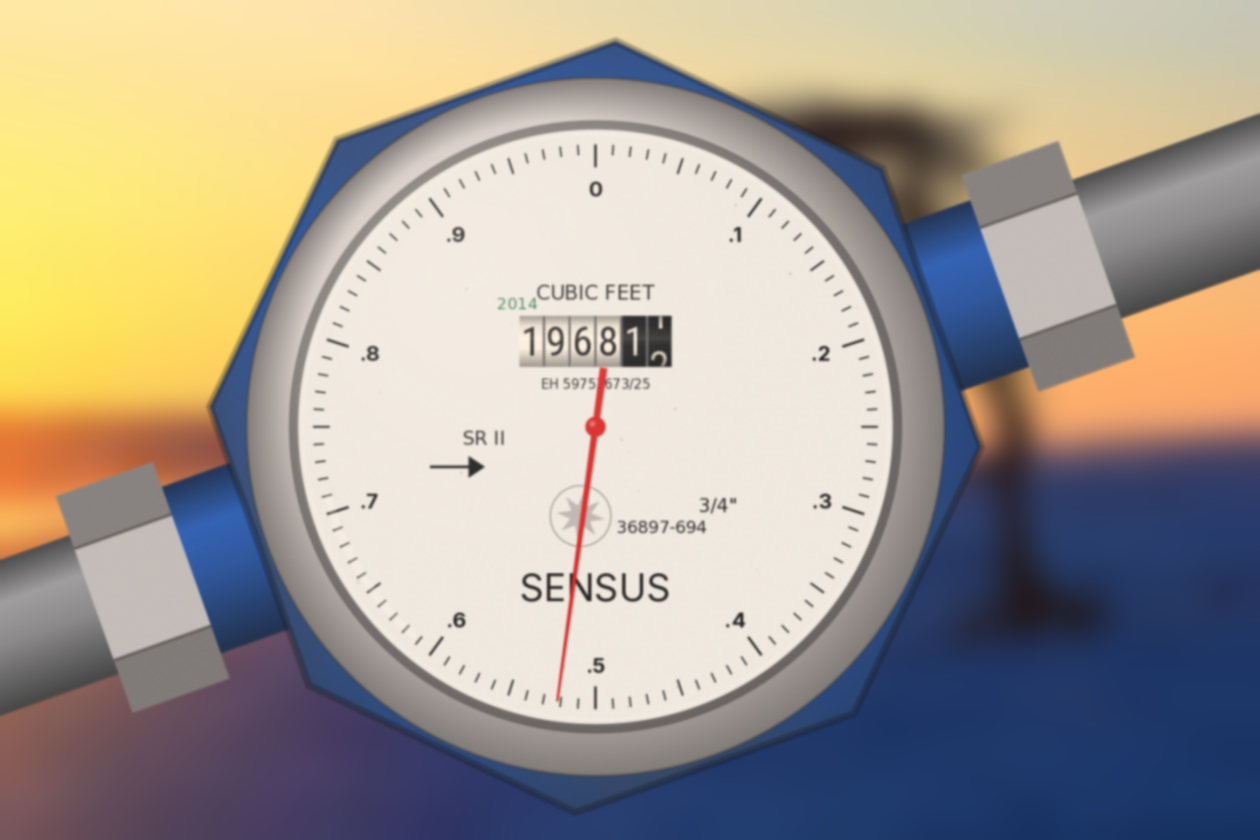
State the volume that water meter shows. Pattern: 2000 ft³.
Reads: 196811.52 ft³
